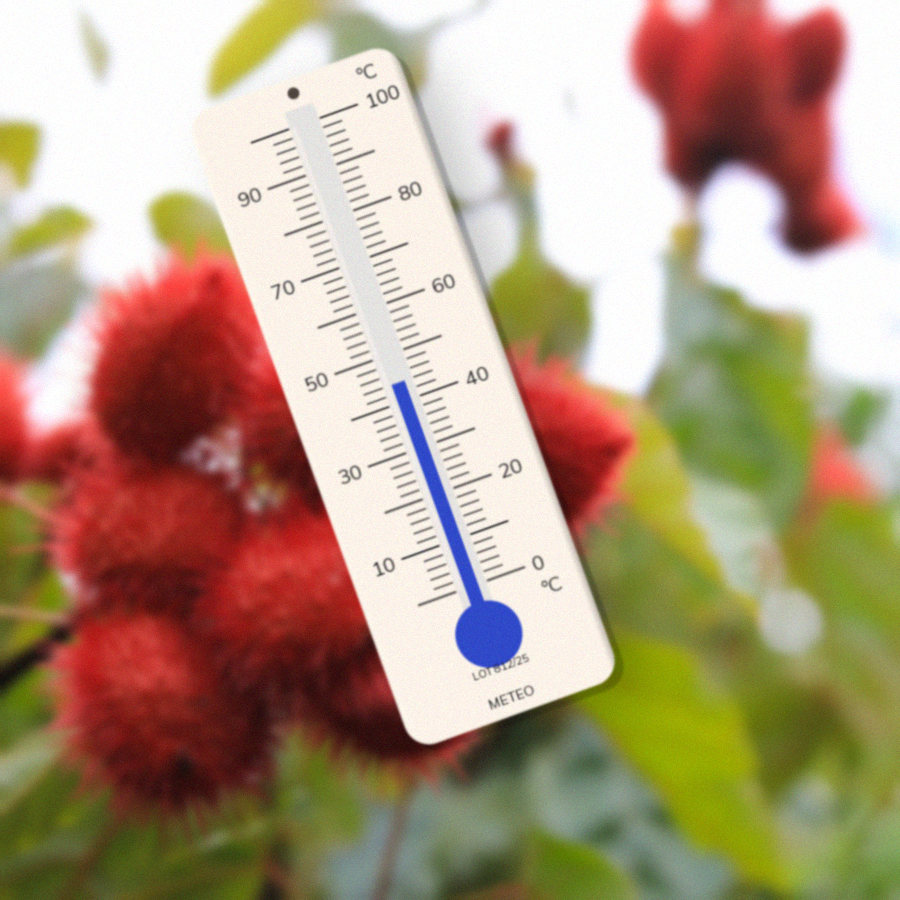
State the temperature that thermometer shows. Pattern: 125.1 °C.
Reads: 44 °C
